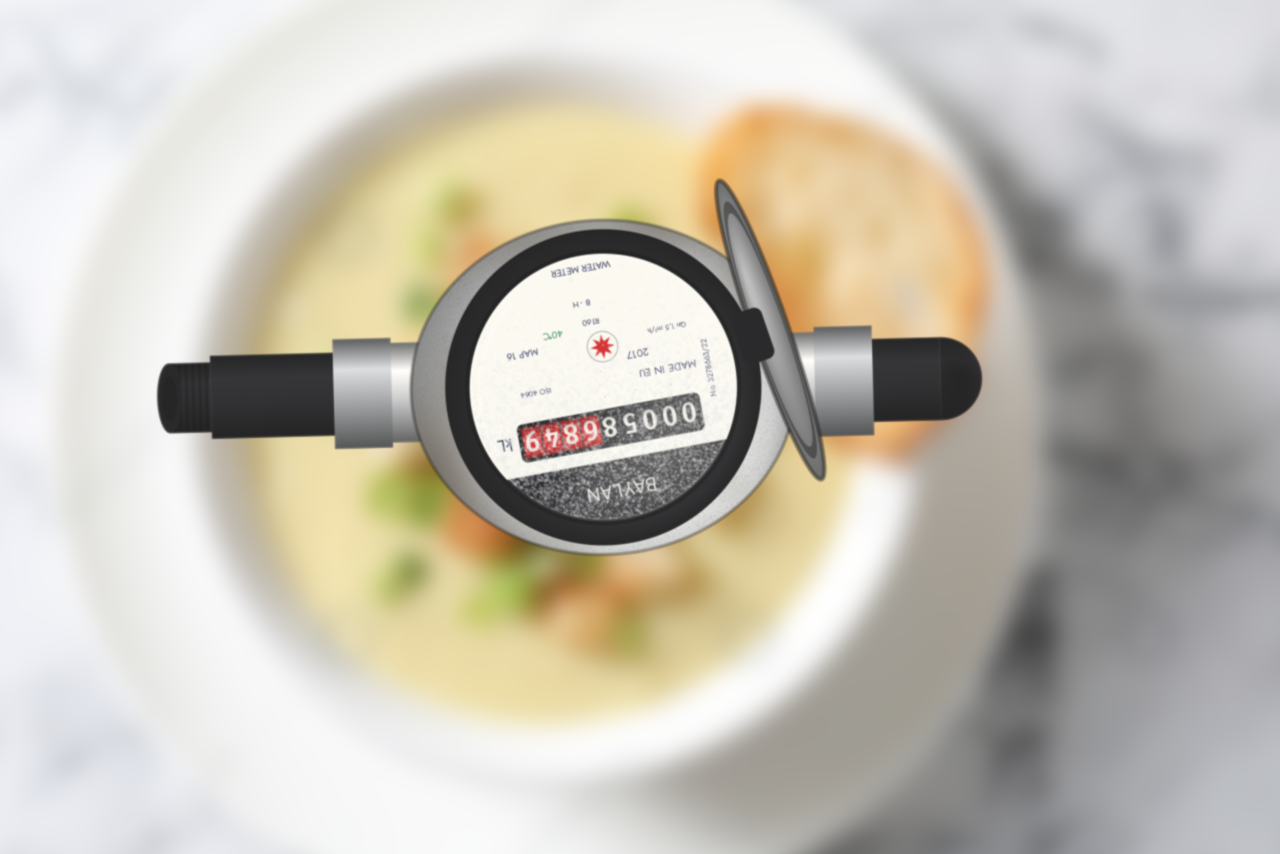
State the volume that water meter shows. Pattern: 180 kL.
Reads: 58.6849 kL
